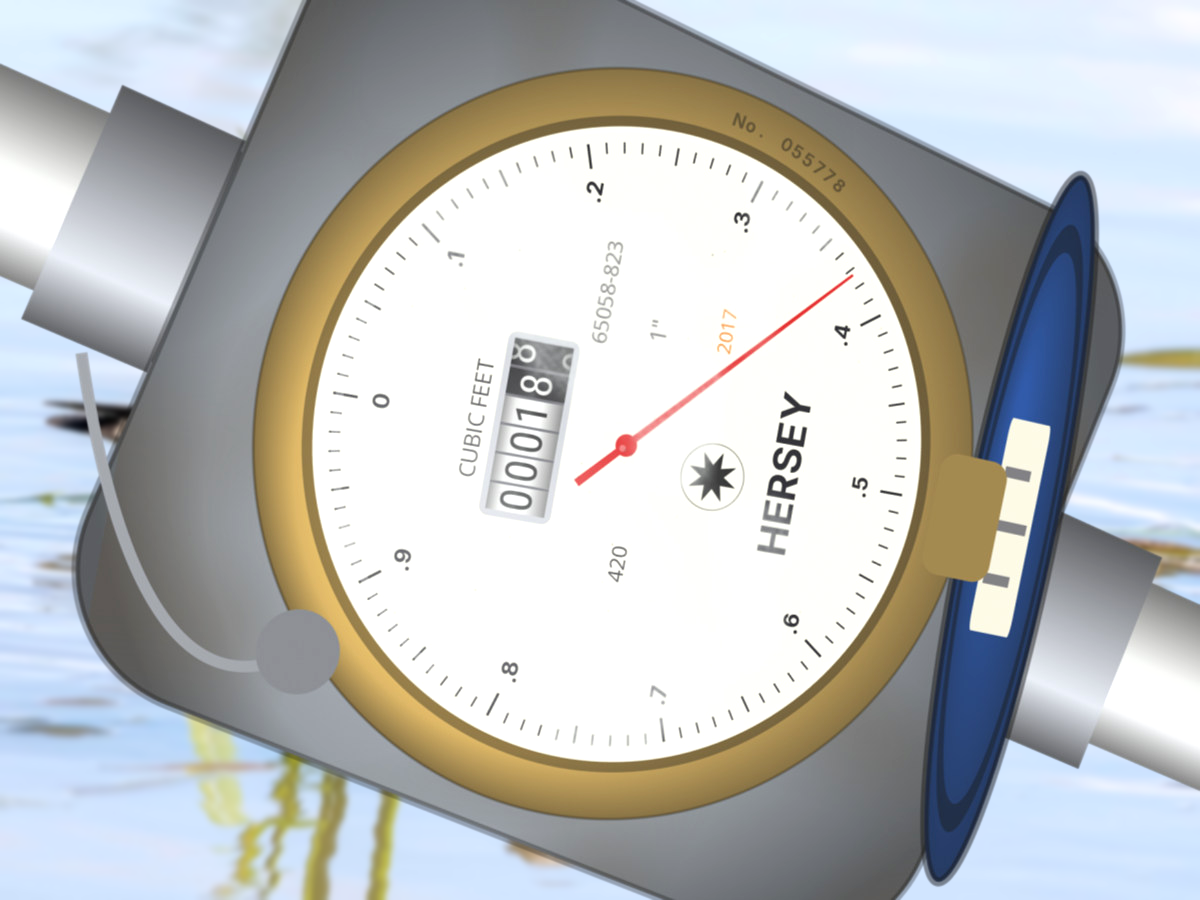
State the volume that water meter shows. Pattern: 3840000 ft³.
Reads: 188.37 ft³
